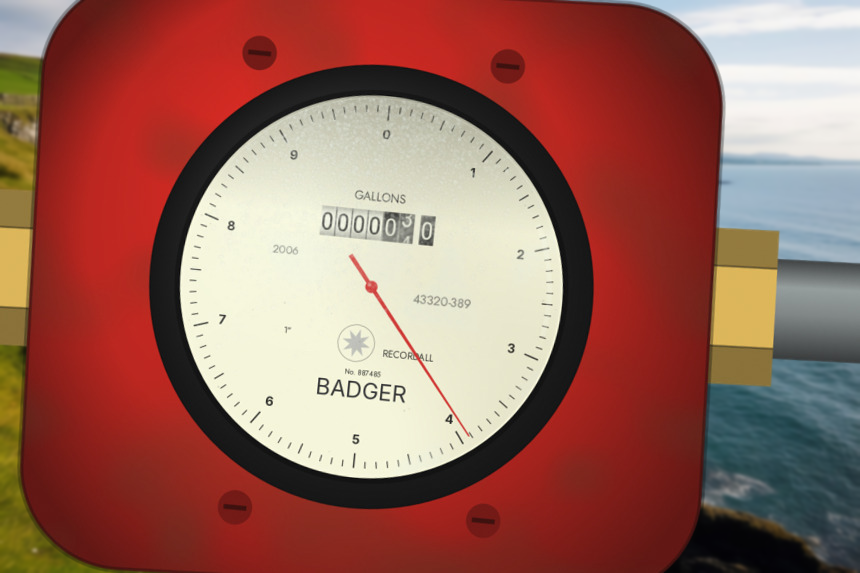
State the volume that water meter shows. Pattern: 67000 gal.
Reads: 33.9 gal
